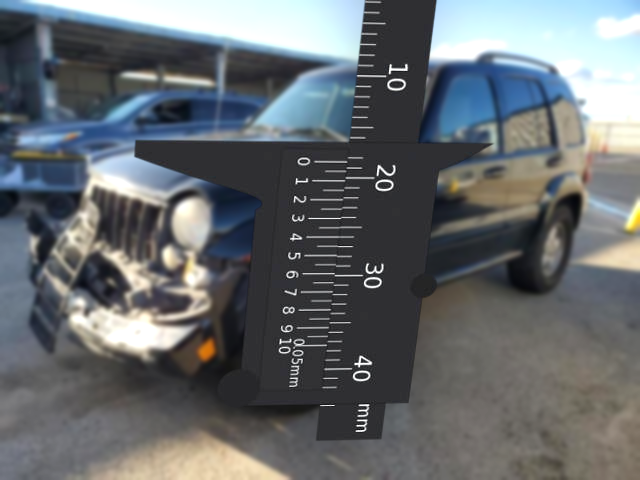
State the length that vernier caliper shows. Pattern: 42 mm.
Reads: 18.4 mm
